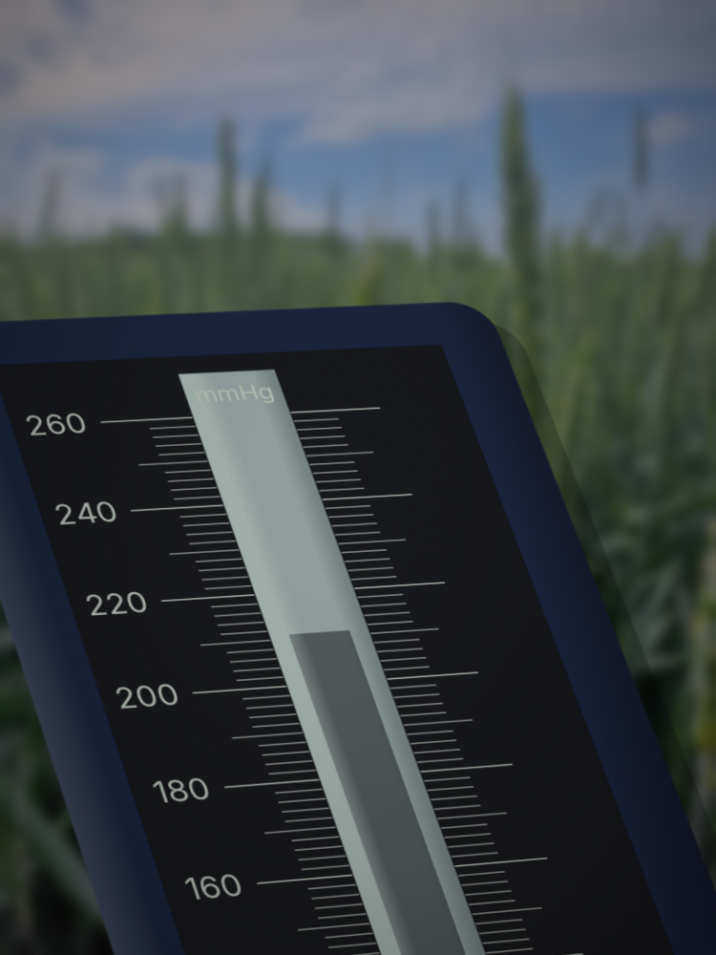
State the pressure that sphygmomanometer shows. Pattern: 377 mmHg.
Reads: 211 mmHg
